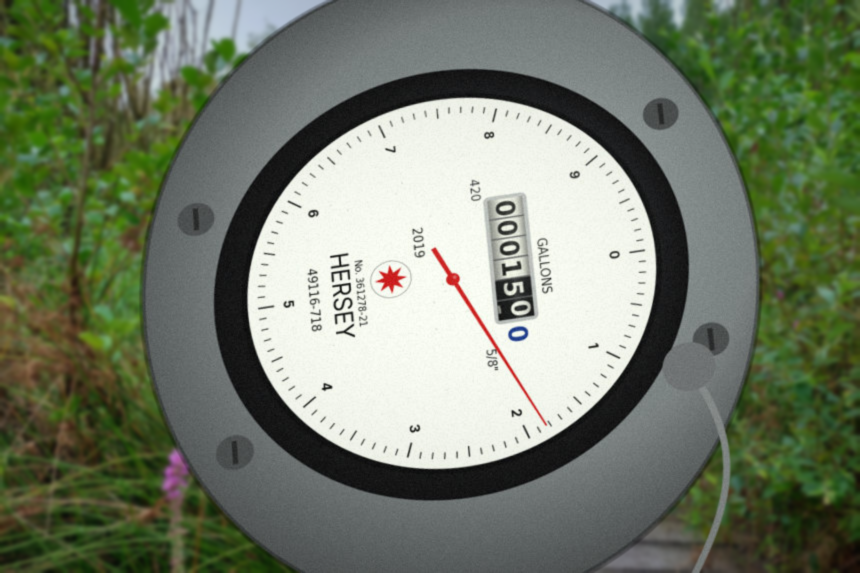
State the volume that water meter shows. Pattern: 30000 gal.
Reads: 1501.8 gal
